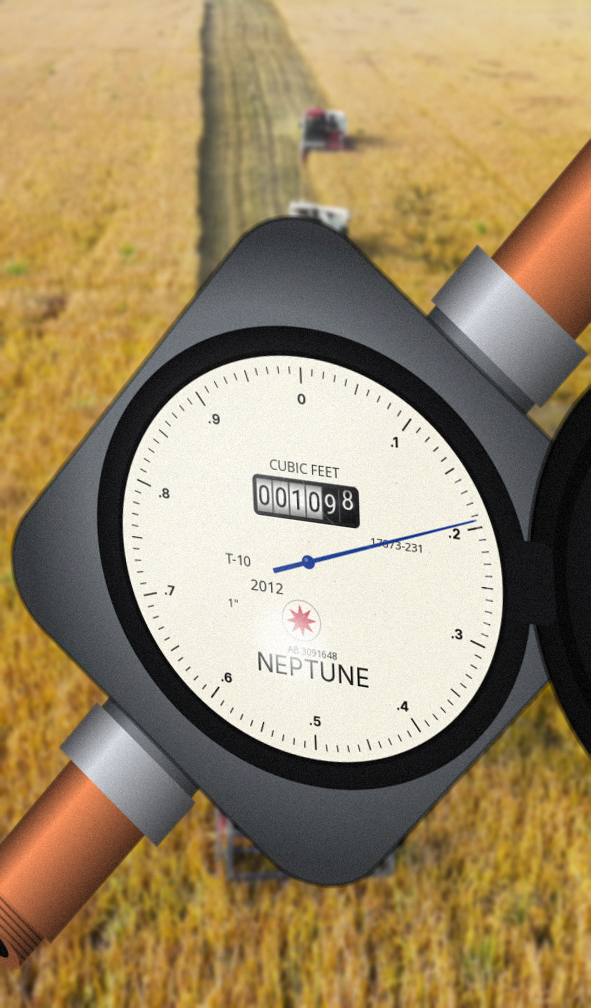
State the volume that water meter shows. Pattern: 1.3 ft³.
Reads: 1098.19 ft³
